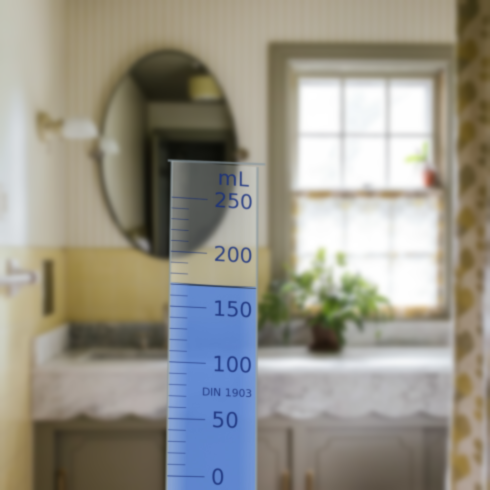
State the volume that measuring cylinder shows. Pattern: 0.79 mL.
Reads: 170 mL
